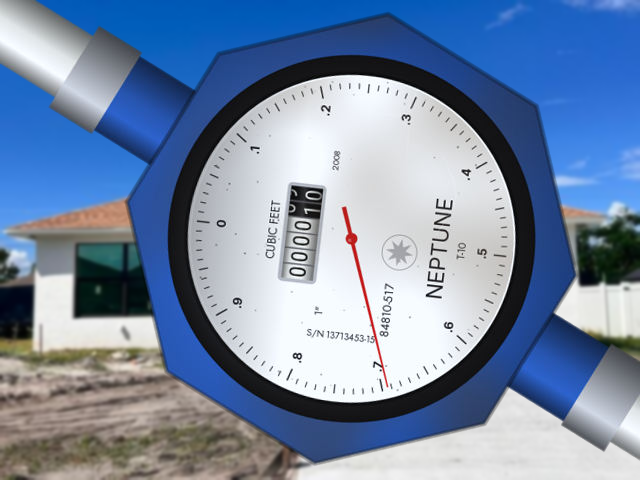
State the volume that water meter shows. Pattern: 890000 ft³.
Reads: 9.69 ft³
